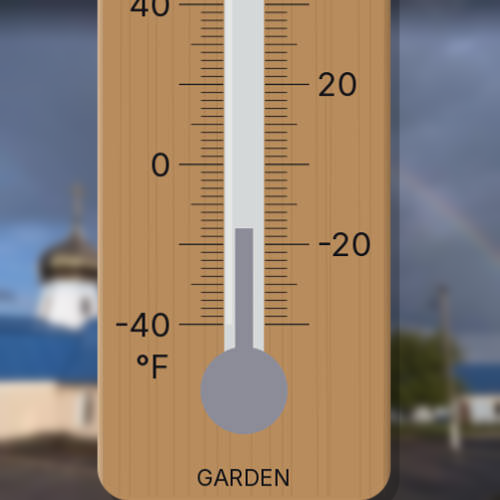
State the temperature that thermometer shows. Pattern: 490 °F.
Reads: -16 °F
